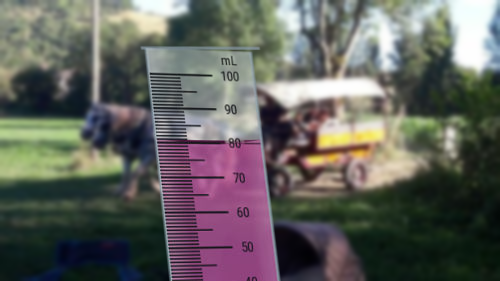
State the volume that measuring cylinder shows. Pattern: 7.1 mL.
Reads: 80 mL
